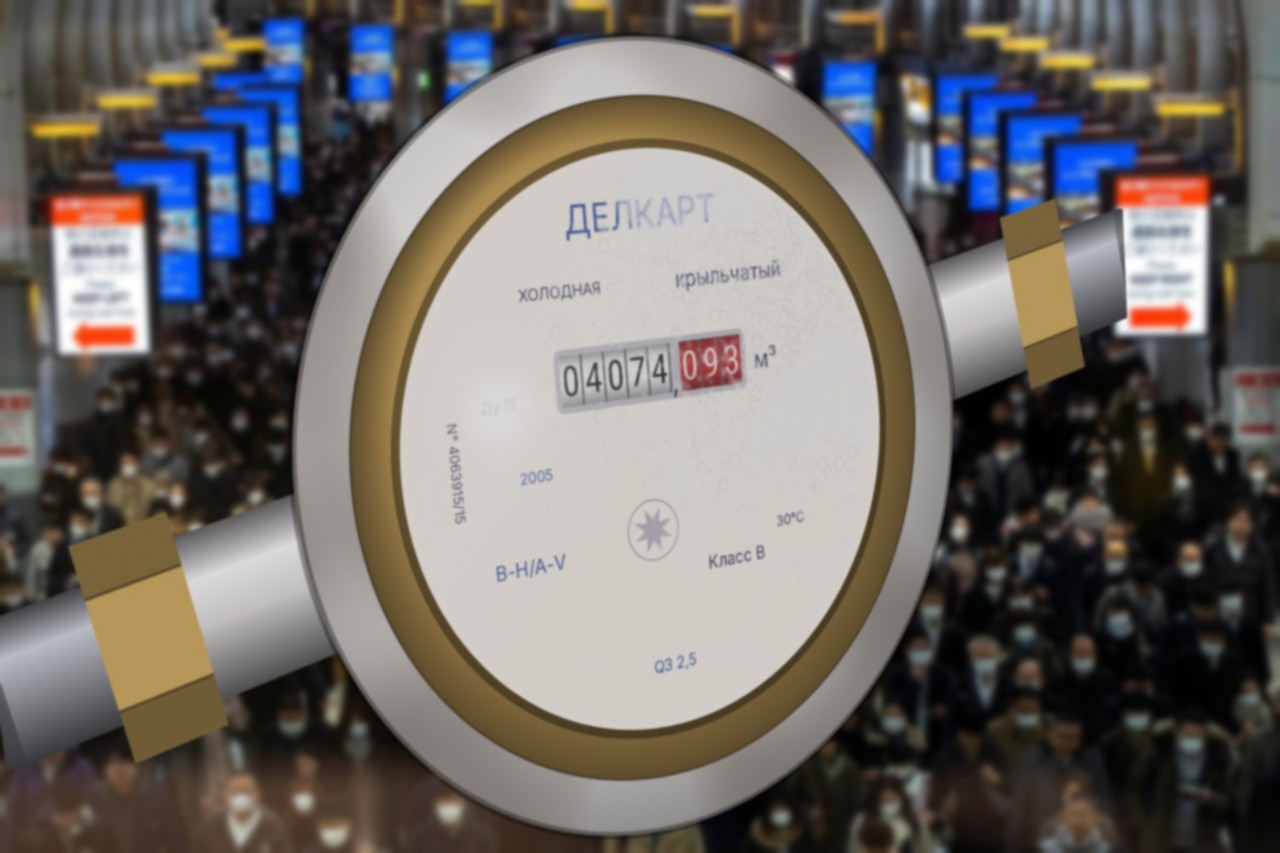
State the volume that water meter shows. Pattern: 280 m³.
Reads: 4074.093 m³
